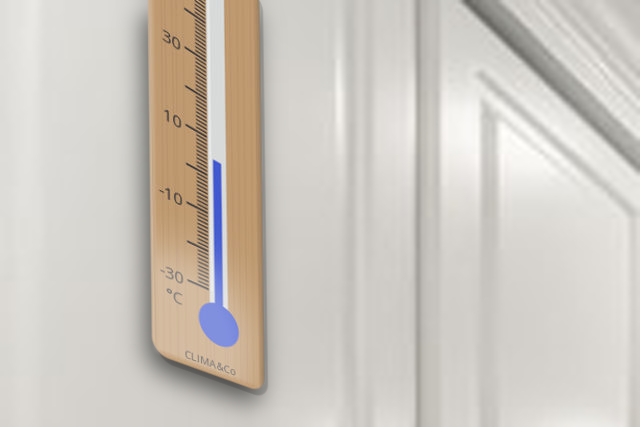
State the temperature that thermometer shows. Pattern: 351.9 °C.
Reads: 5 °C
